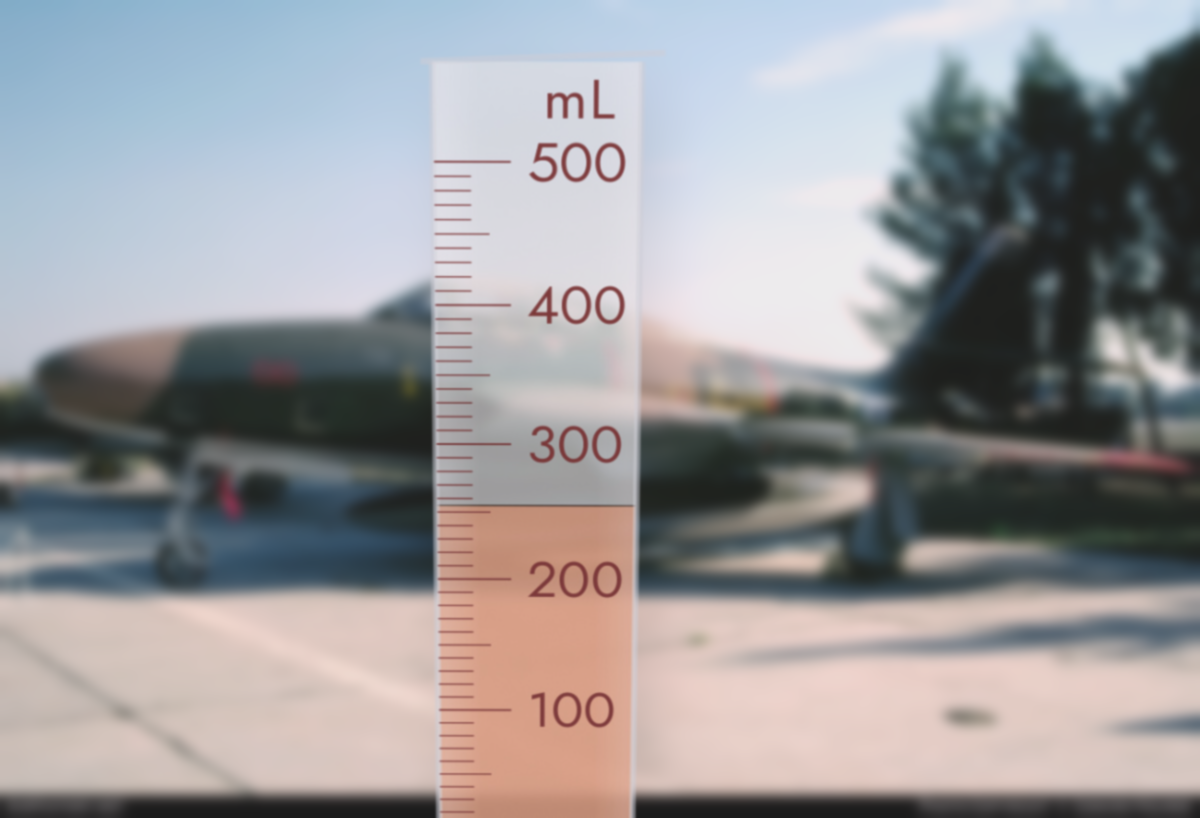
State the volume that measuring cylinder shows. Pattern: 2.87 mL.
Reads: 255 mL
